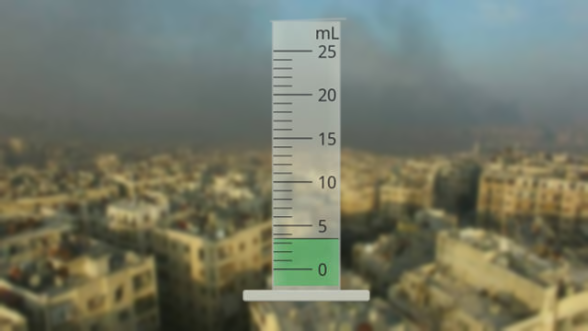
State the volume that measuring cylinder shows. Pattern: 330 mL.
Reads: 3.5 mL
